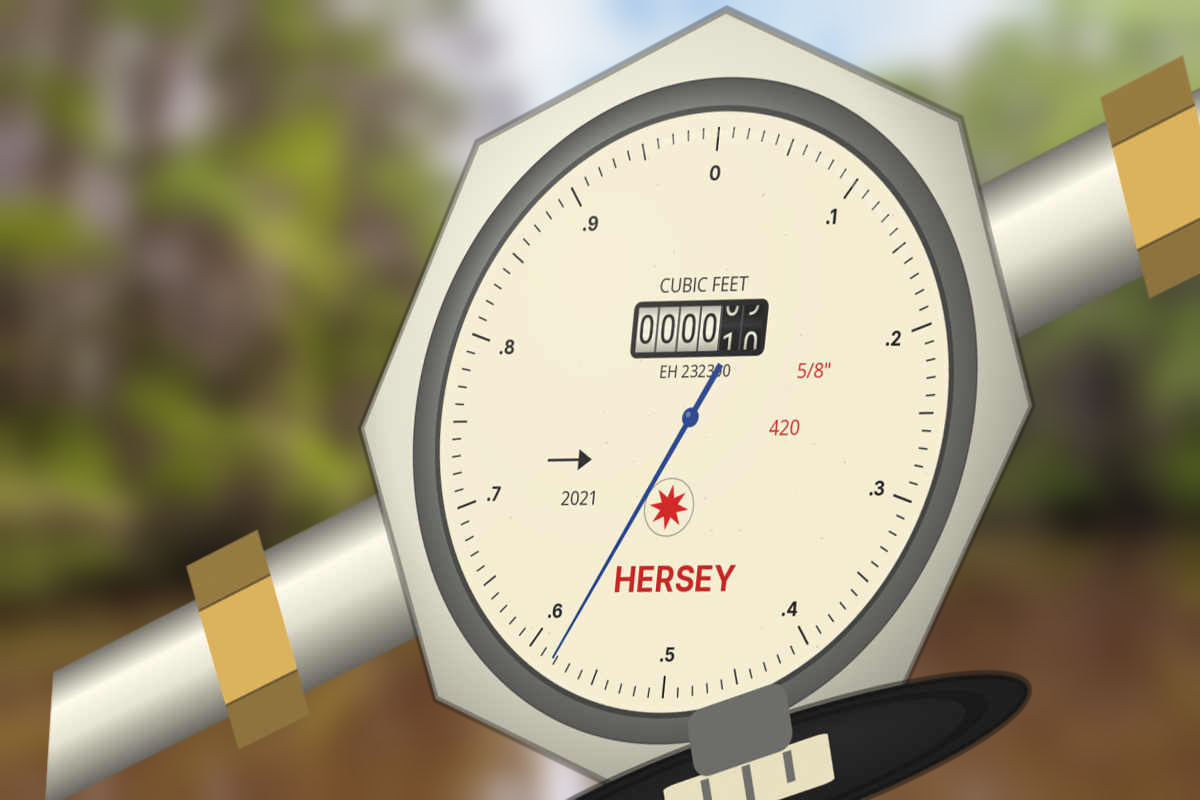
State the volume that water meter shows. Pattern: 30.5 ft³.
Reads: 9.58 ft³
